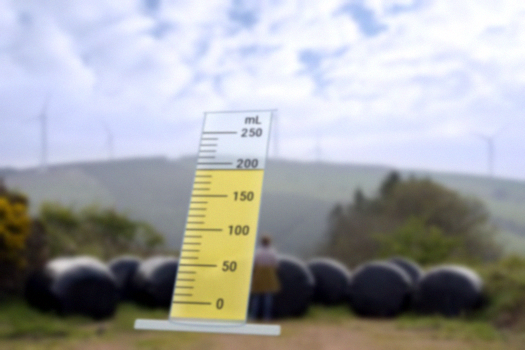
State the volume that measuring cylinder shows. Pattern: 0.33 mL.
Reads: 190 mL
